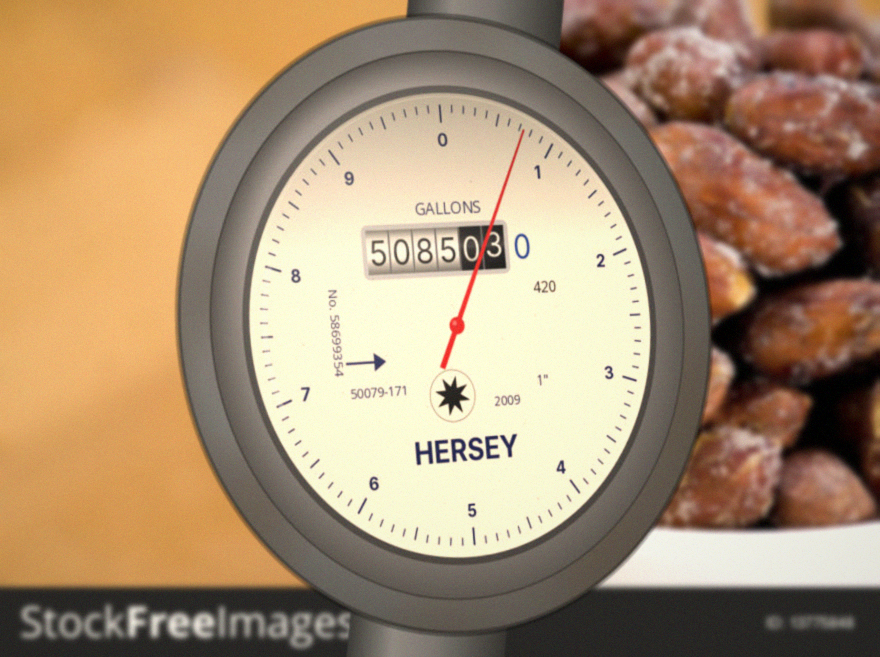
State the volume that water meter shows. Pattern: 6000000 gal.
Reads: 5085030.7 gal
